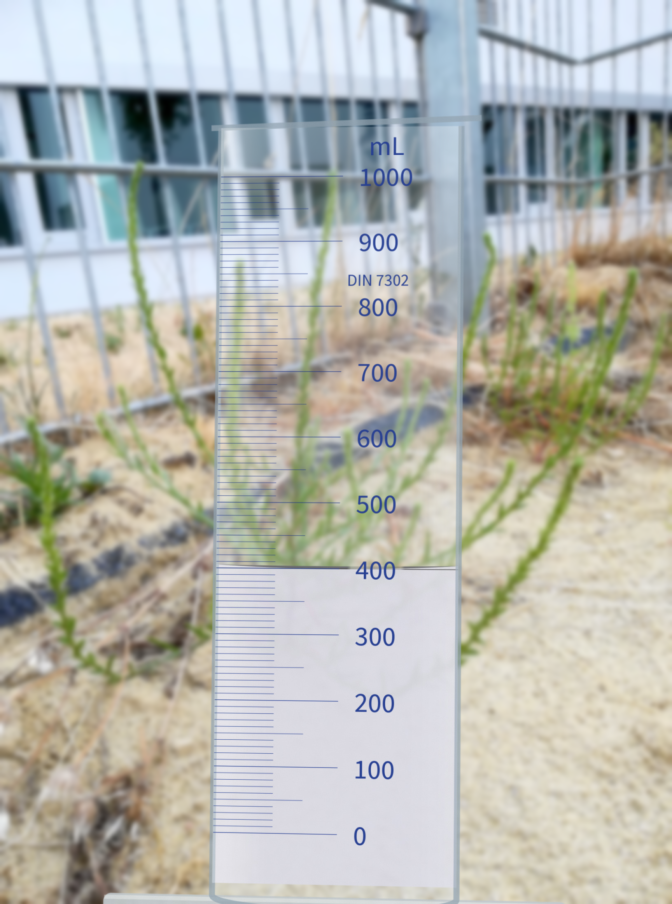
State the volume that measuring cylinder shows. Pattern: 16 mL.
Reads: 400 mL
